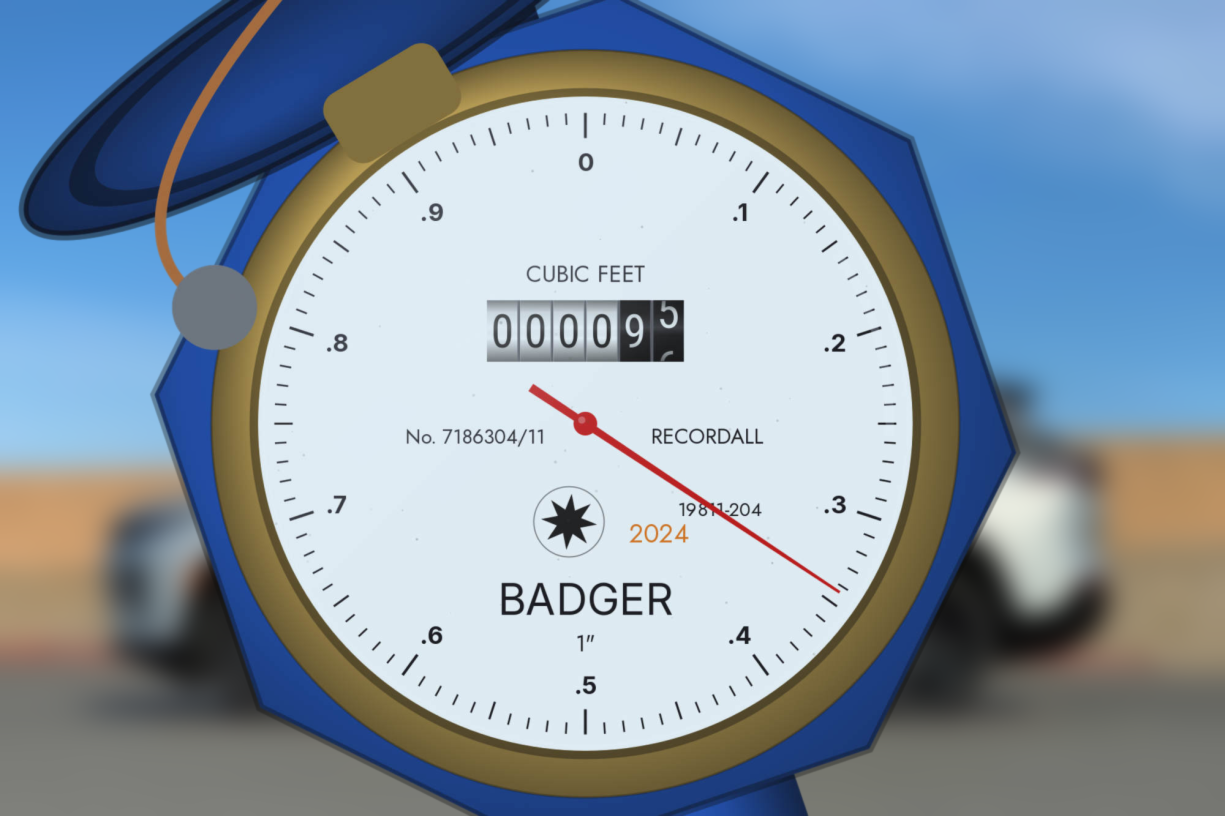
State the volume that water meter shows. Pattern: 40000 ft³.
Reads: 95.34 ft³
